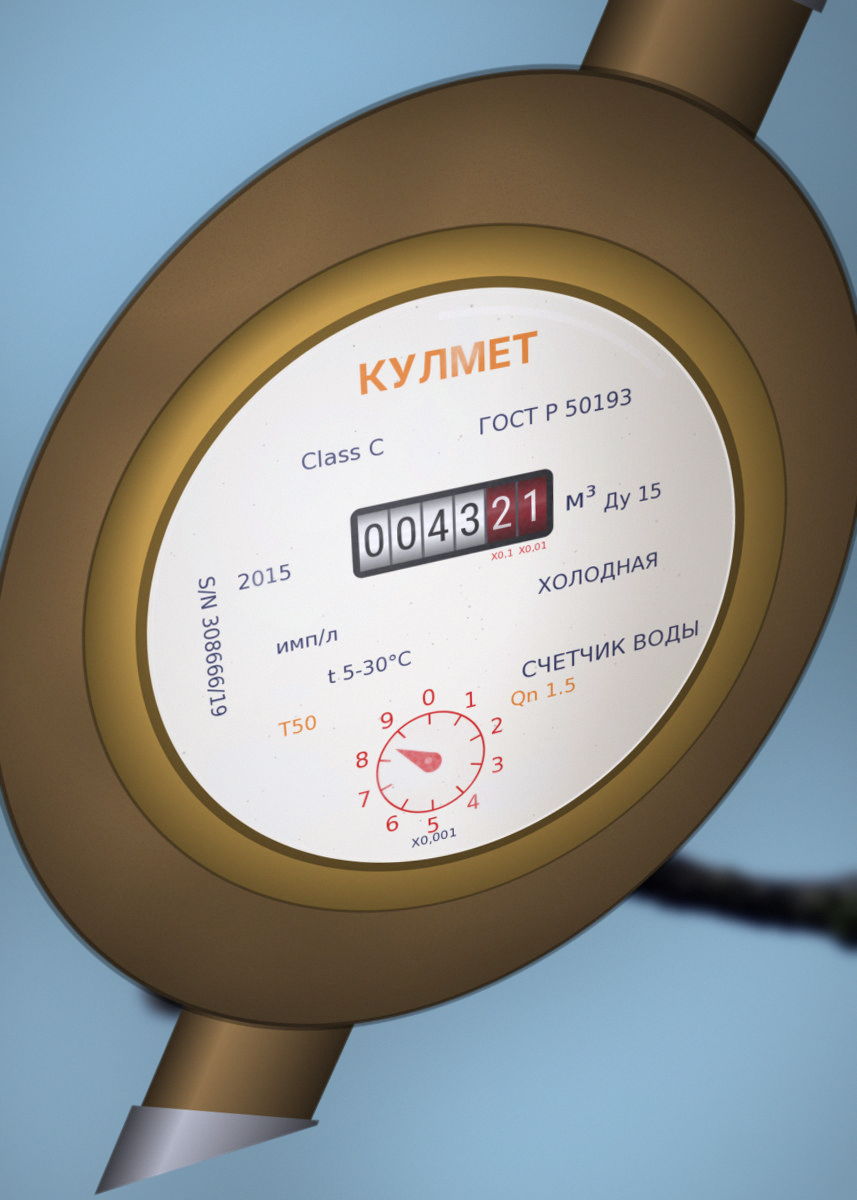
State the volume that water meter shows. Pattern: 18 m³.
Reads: 43.218 m³
